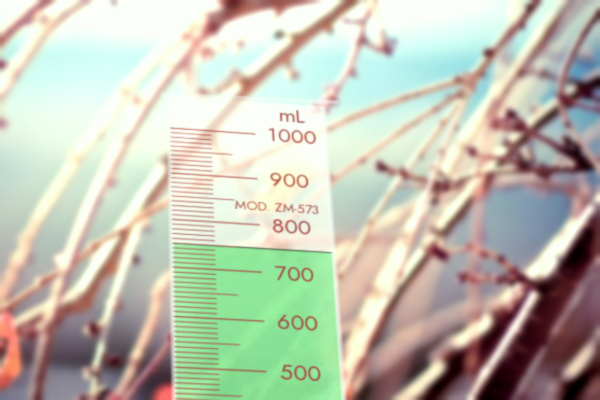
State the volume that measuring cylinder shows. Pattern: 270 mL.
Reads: 750 mL
